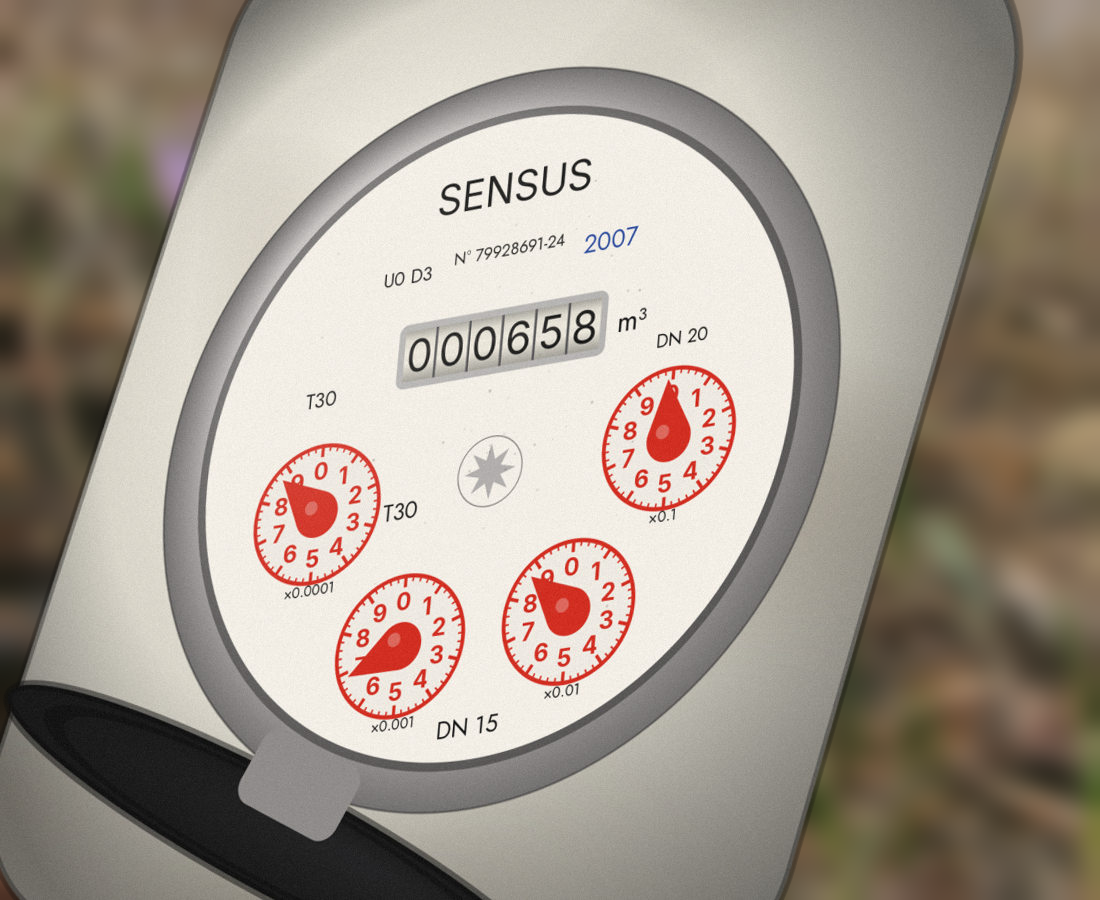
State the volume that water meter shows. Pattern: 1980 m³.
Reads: 657.9868 m³
